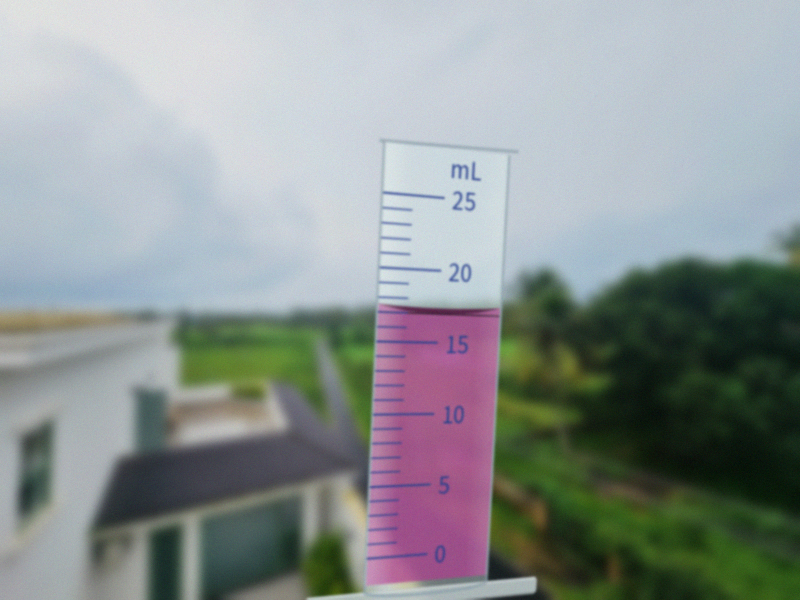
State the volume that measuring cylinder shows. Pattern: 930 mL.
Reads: 17 mL
